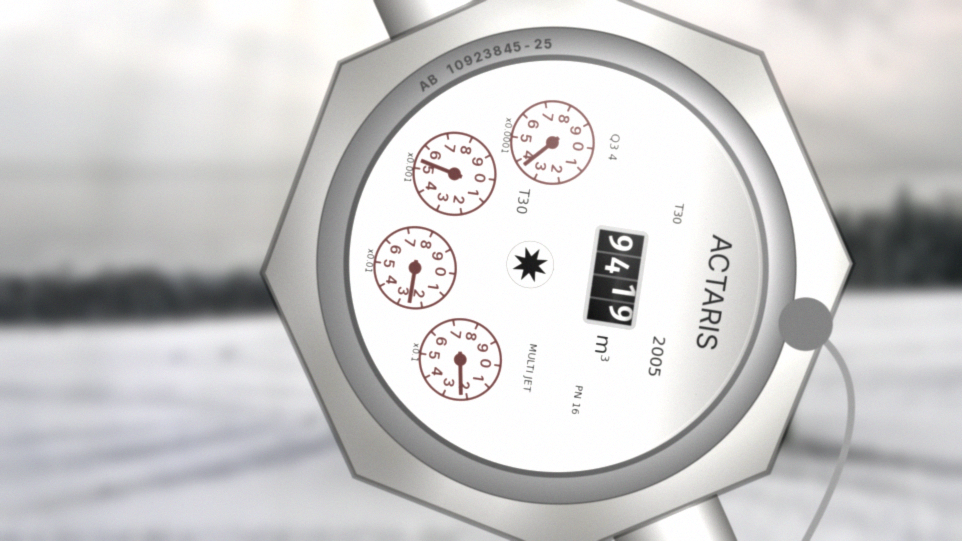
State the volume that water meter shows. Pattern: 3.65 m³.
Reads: 9419.2253 m³
